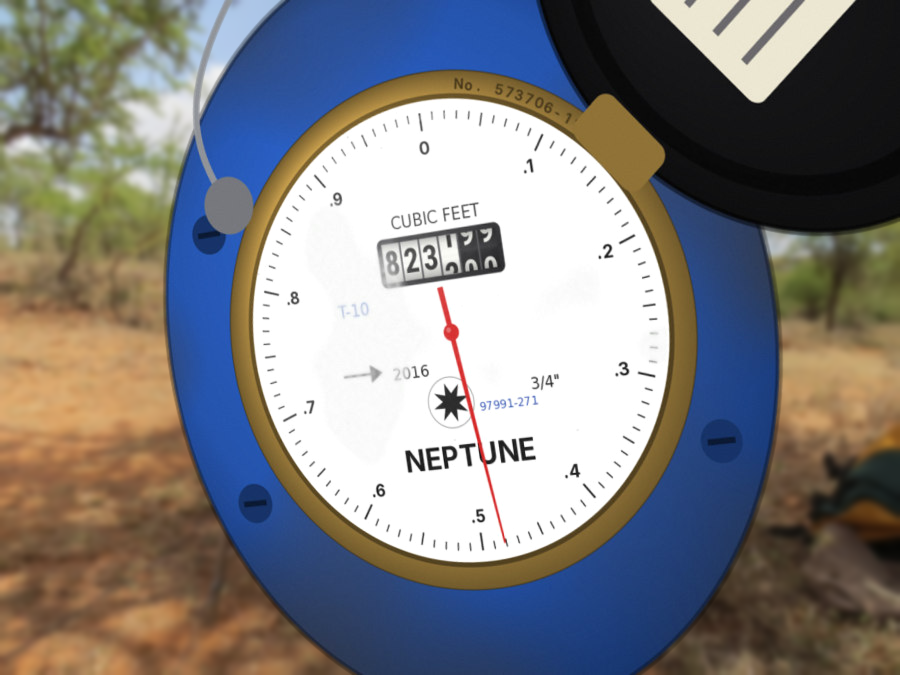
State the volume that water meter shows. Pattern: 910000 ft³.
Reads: 823199.48 ft³
